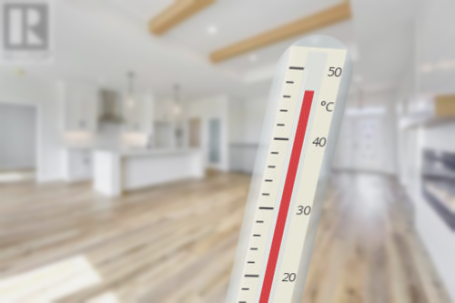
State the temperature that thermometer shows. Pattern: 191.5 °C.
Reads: 47 °C
